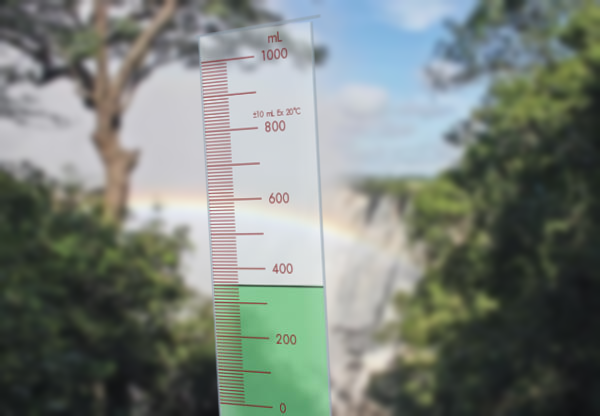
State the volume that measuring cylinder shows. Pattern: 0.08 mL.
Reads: 350 mL
